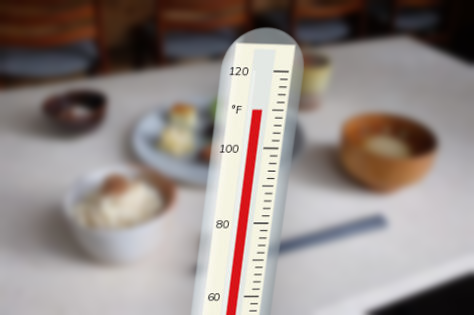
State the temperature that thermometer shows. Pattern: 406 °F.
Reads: 110 °F
